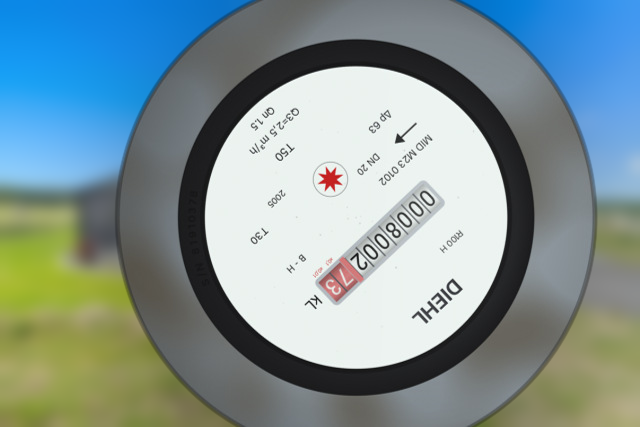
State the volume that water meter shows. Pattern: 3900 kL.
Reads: 8002.73 kL
